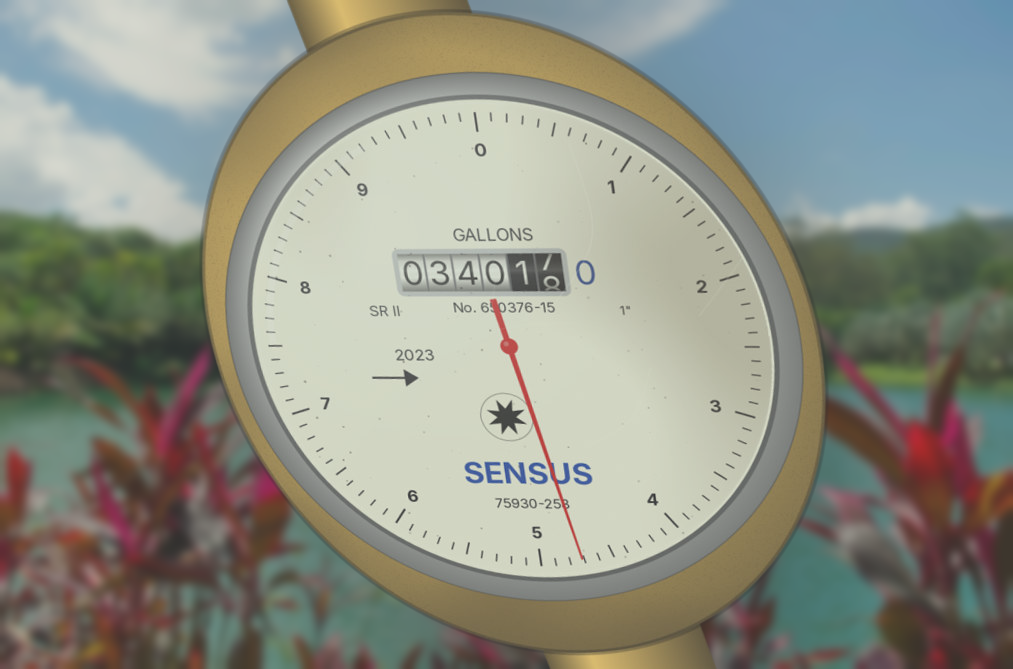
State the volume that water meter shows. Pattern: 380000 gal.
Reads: 340174.7 gal
